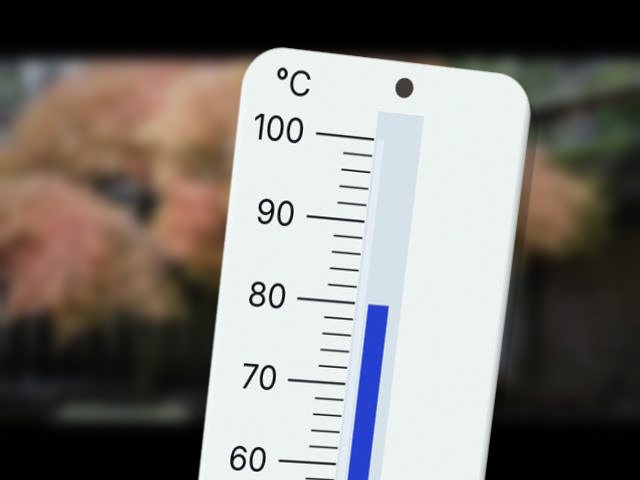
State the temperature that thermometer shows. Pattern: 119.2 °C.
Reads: 80 °C
